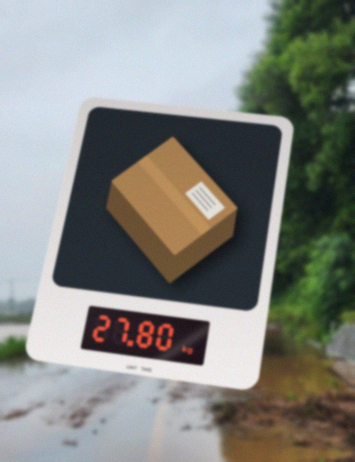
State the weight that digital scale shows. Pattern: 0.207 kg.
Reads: 27.80 kg
